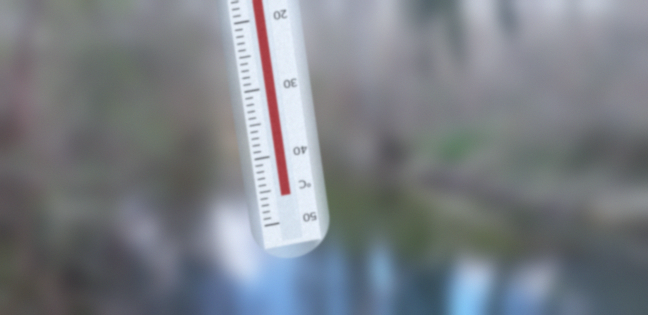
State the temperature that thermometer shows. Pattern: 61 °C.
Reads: 46 °C
